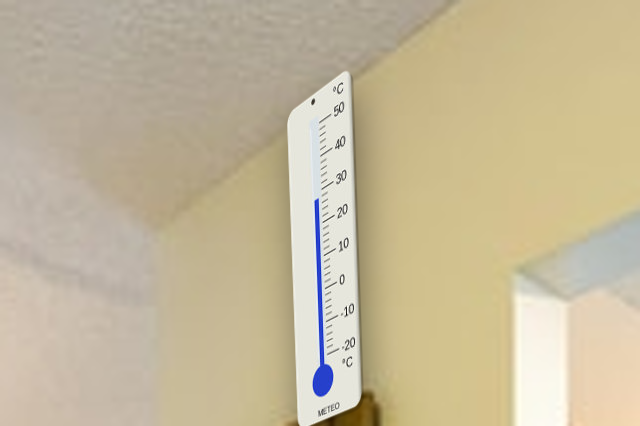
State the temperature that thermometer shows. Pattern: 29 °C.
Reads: 28 °C
